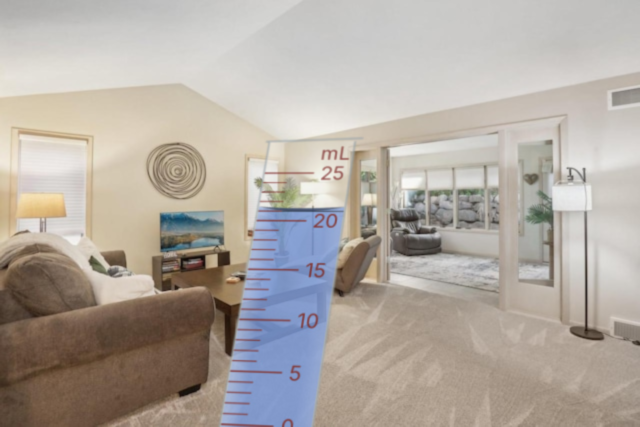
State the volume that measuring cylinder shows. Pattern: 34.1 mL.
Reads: 21 mL
